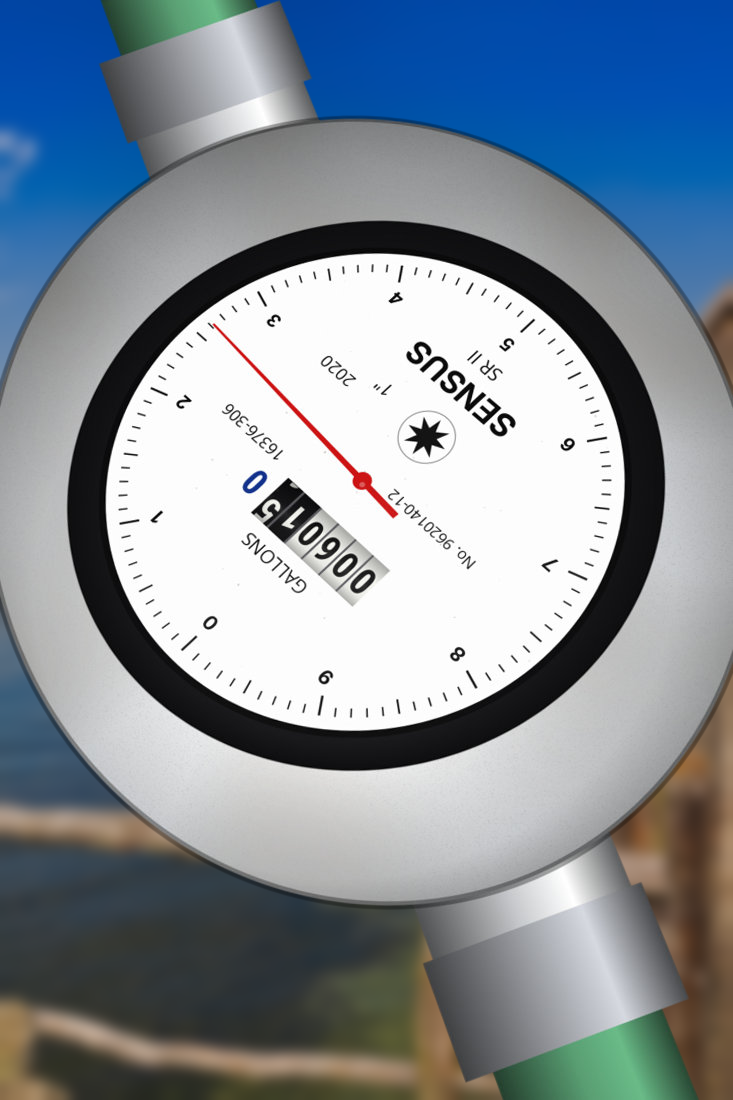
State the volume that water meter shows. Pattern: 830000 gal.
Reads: 60152.6 gal
